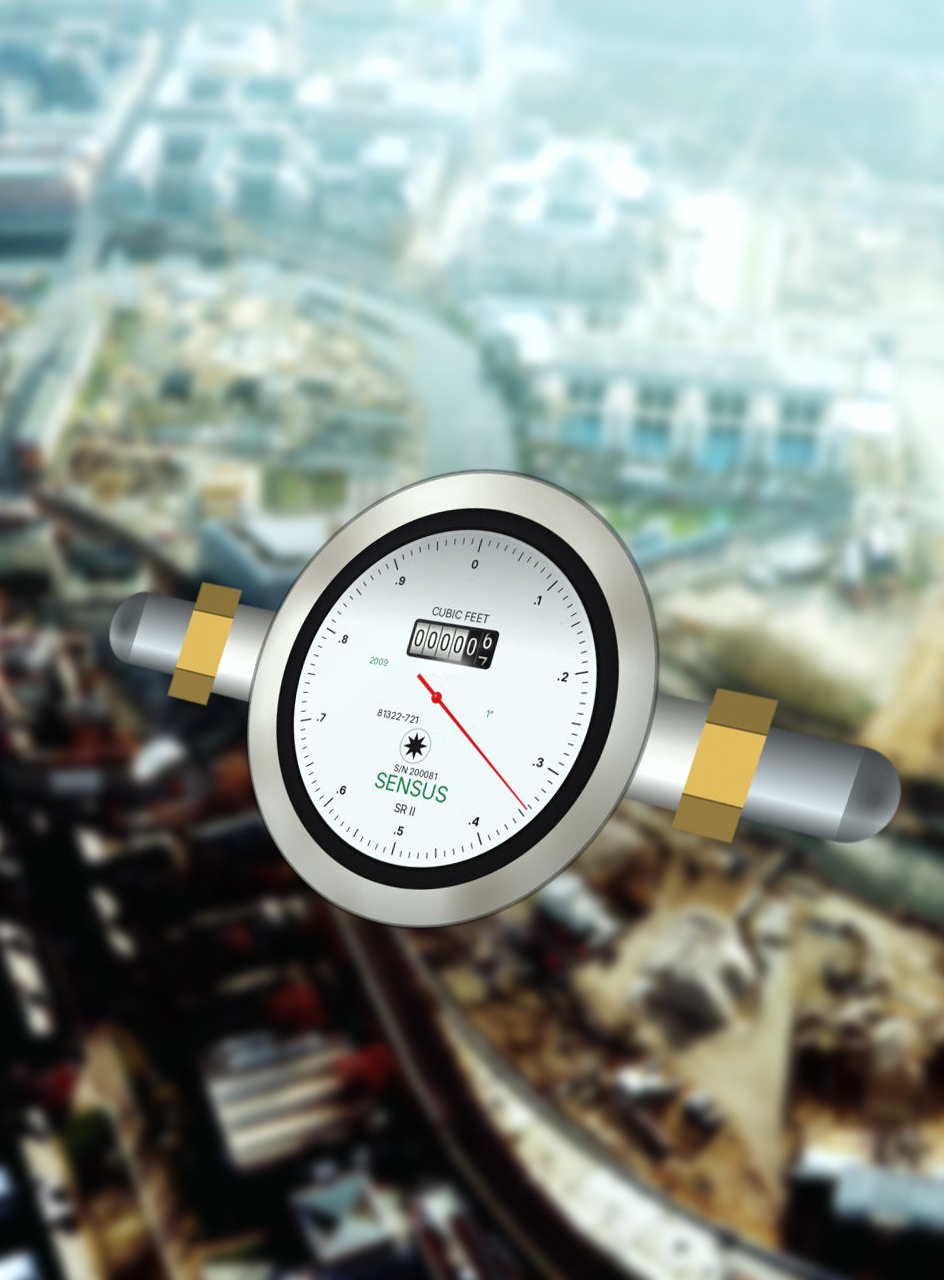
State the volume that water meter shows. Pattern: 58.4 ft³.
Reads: 6.34 ft³
